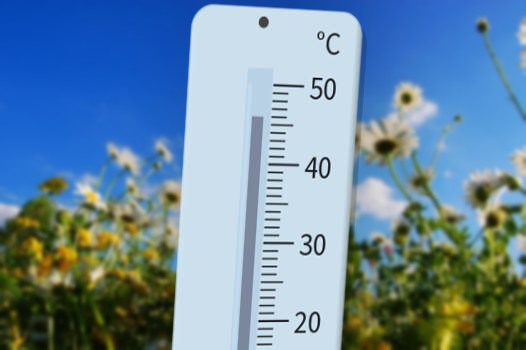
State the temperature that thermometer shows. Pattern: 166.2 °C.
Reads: 46 °C
